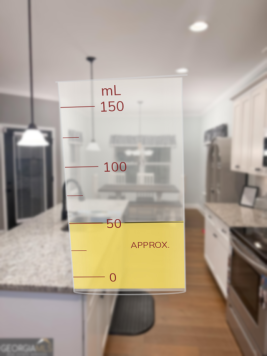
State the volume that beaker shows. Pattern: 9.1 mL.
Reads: 50 mL
